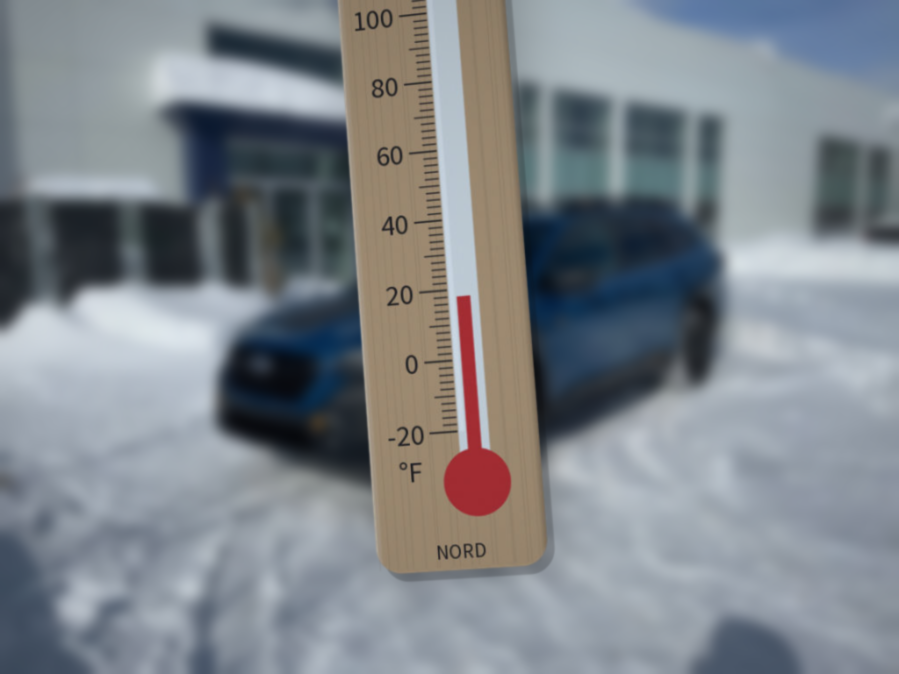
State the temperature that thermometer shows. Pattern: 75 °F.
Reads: 18 °F
